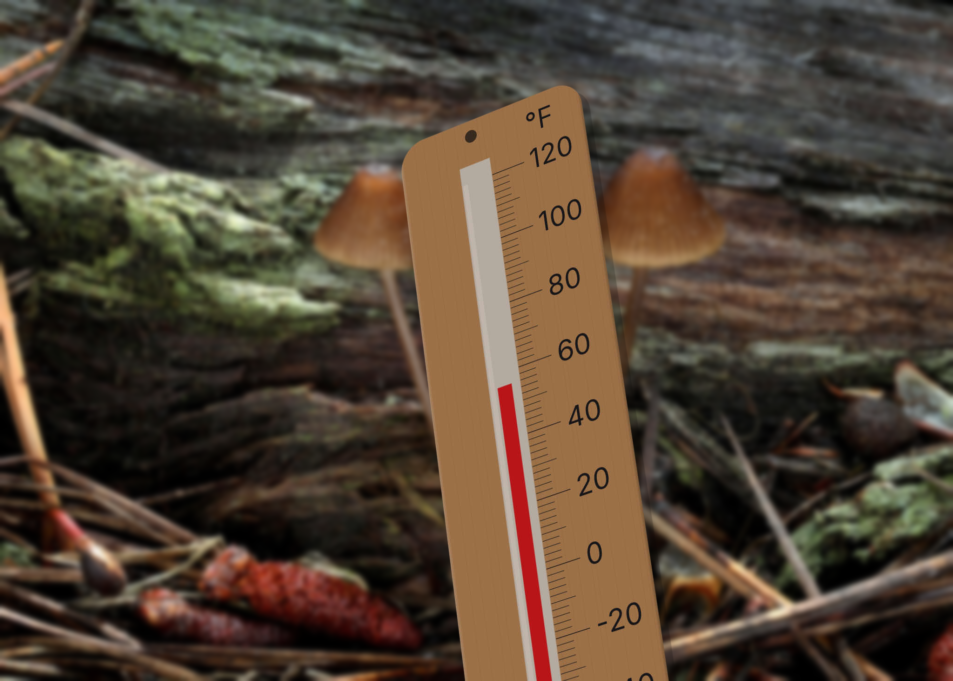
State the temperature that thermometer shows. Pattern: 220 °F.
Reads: 56 °F
